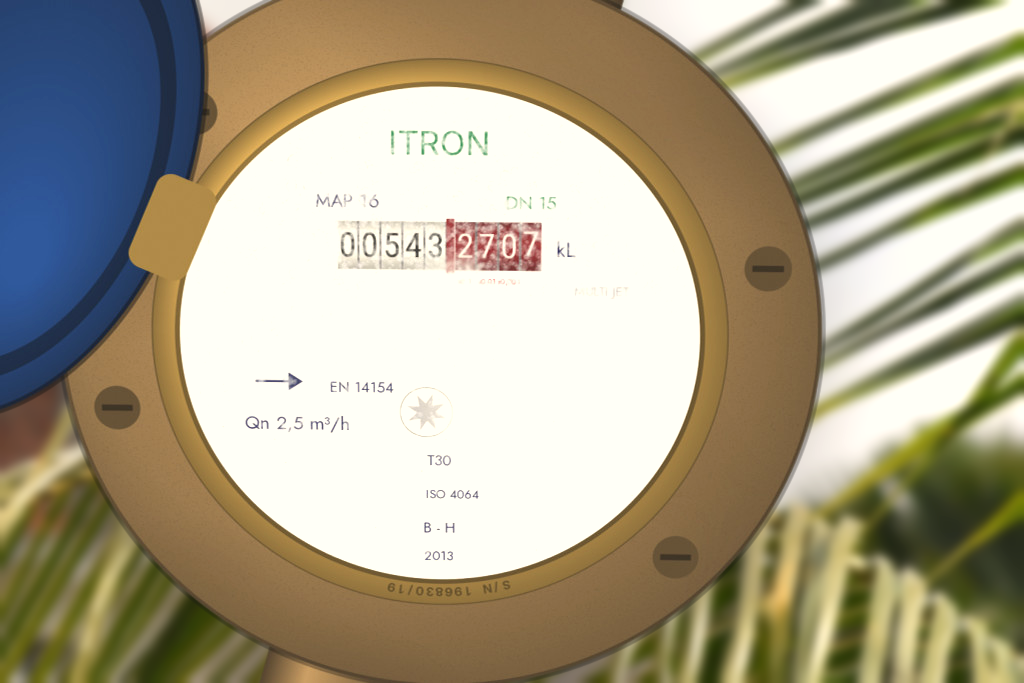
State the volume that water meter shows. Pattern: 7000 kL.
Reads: 543.2707 kL
